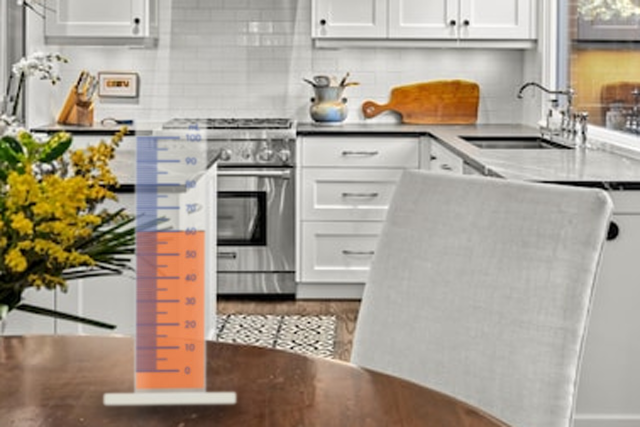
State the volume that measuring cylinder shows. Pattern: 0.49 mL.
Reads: 60 mL
